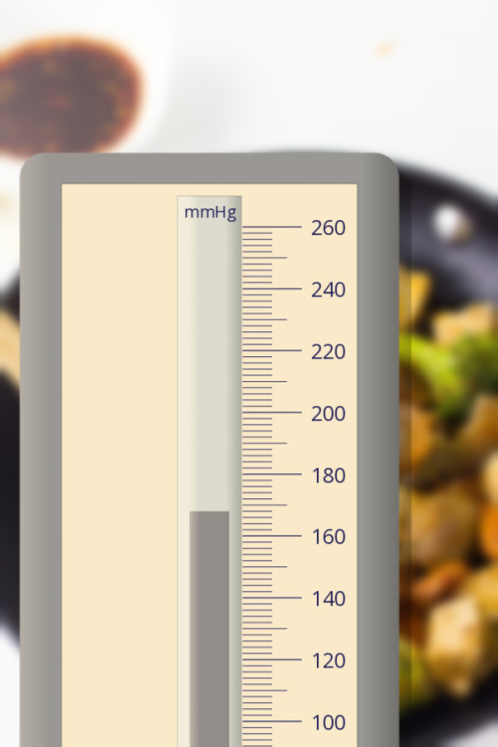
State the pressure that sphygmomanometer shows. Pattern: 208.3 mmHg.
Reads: 168 mmHg
